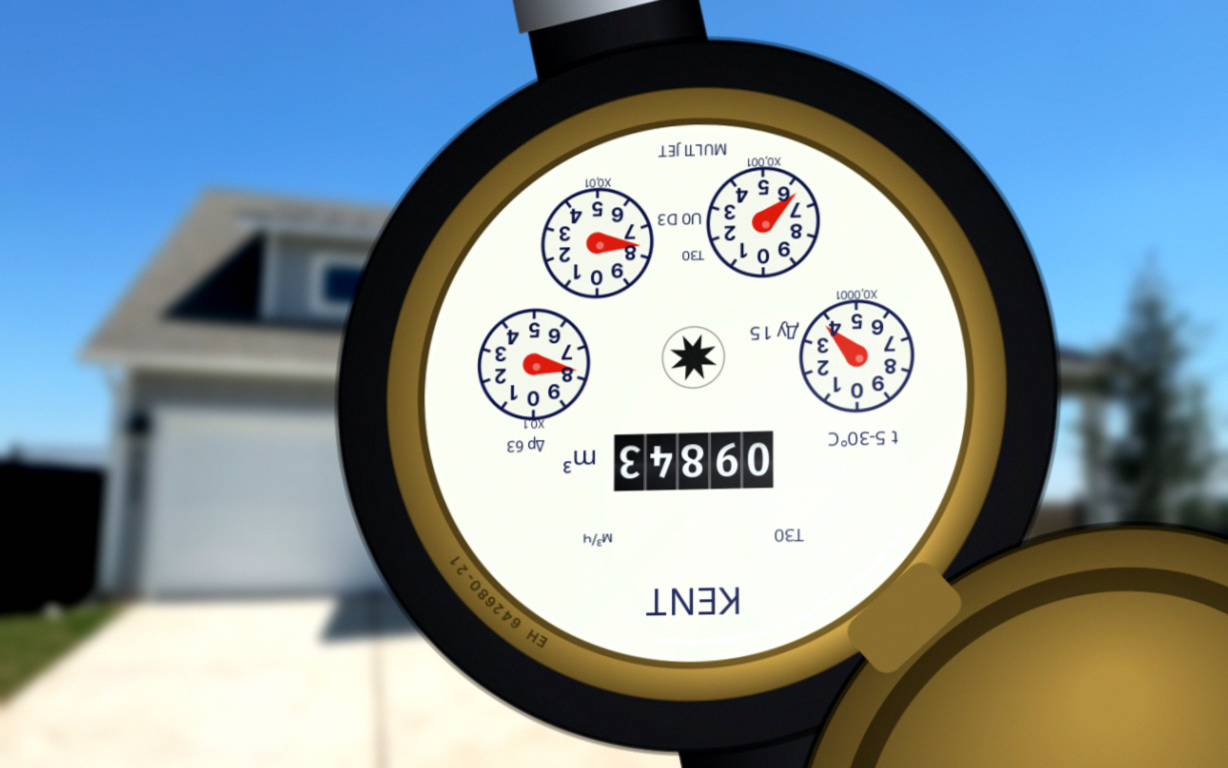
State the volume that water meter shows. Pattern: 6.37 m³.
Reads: 9843.7763 m³
